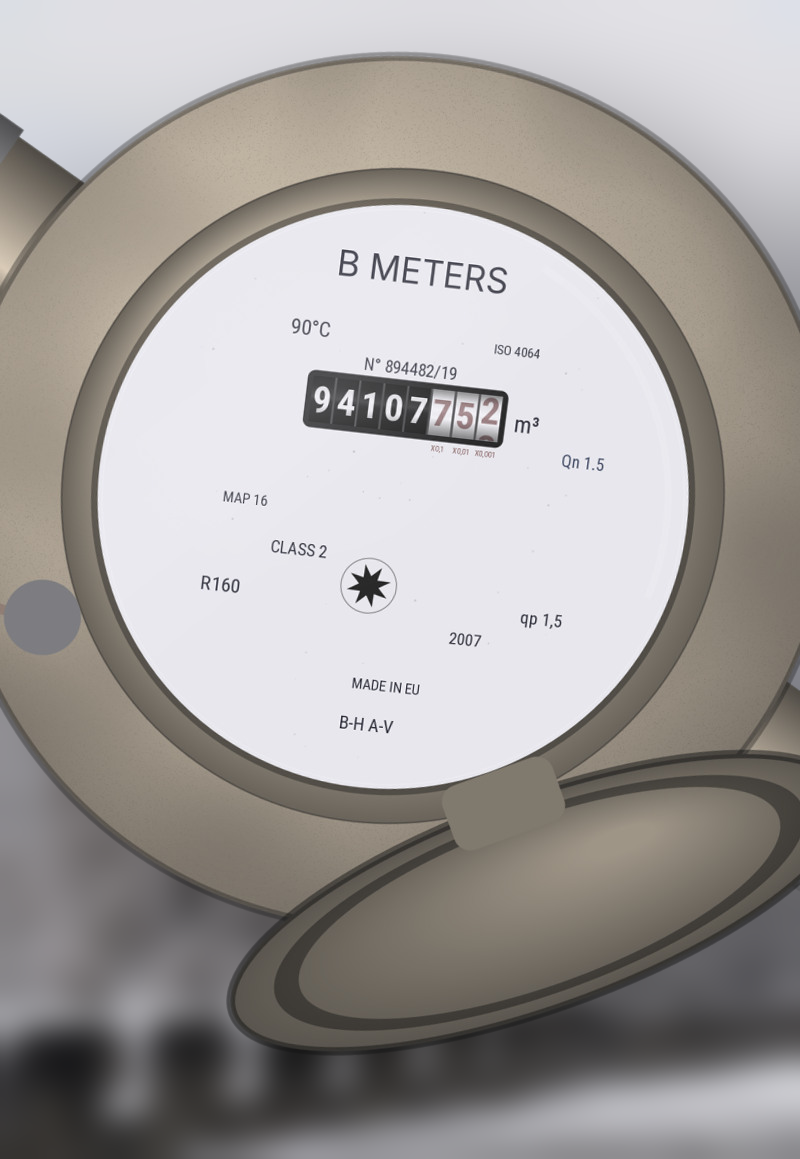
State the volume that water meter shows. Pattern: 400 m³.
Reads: 94107.752 m³
